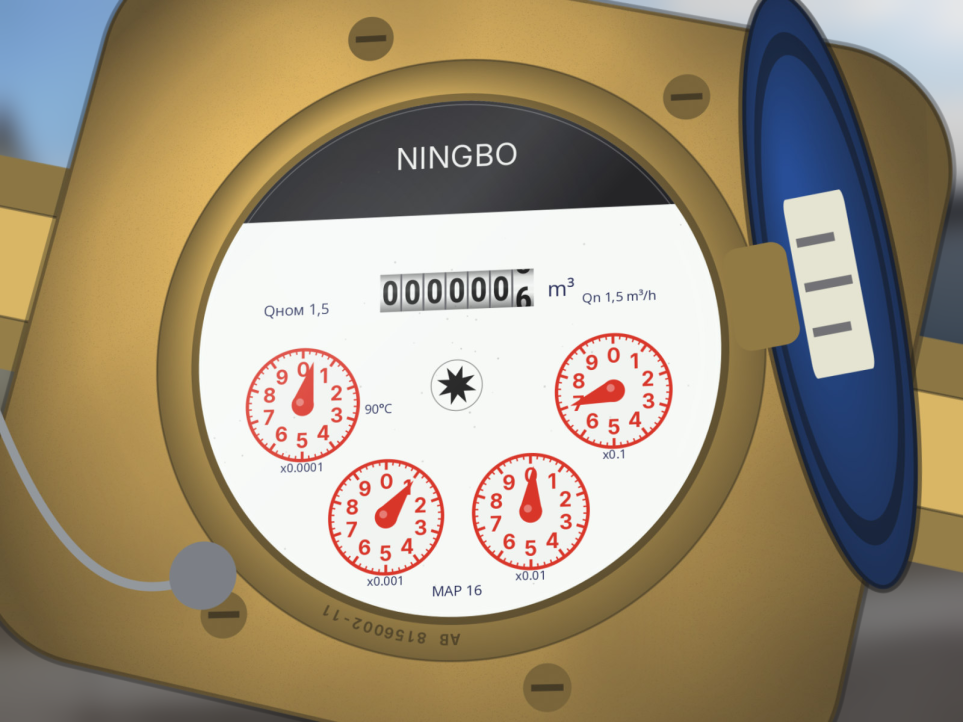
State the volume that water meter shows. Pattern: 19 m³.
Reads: 5.7010 m³
